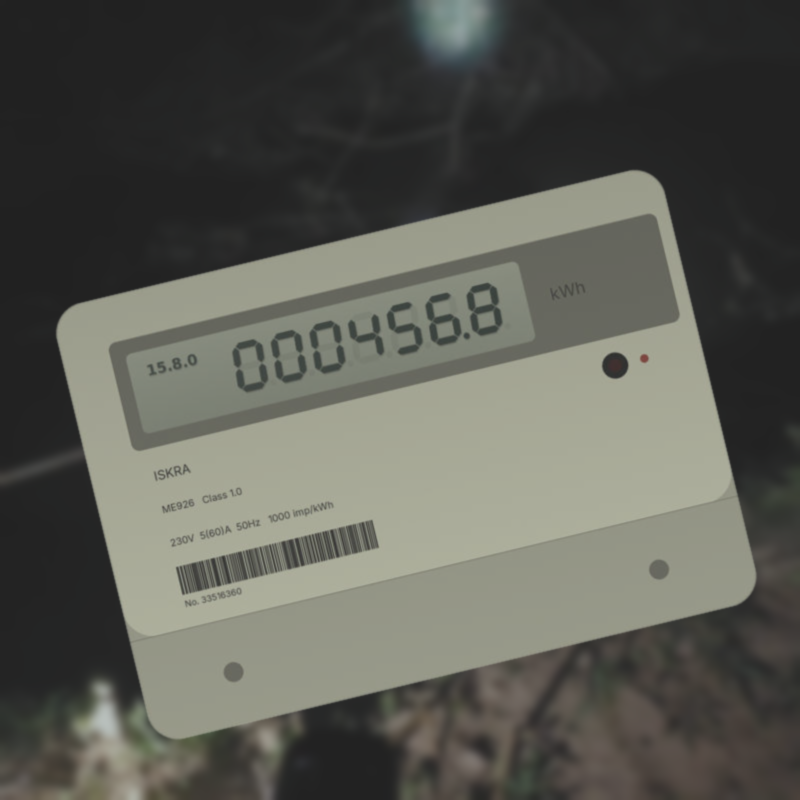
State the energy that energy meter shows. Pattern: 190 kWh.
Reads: 456.8 kWh
